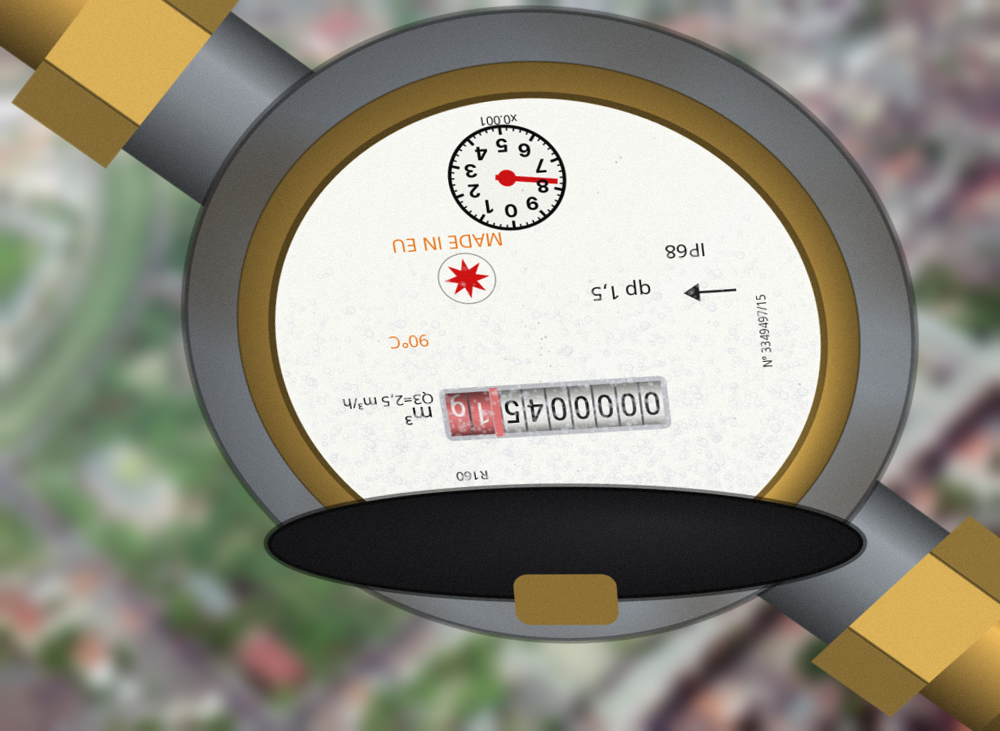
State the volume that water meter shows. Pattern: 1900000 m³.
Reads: 45.187 m³
